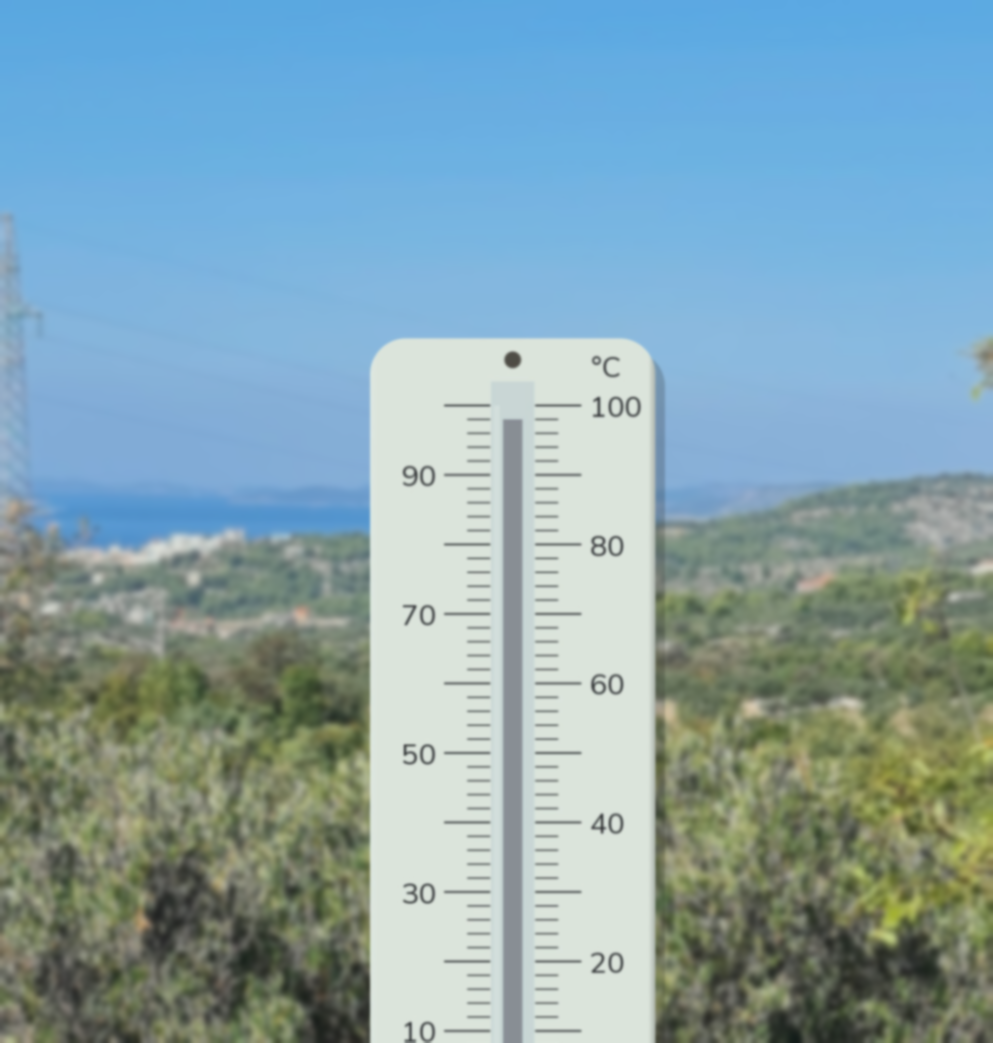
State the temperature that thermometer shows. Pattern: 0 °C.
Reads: 98 °C
